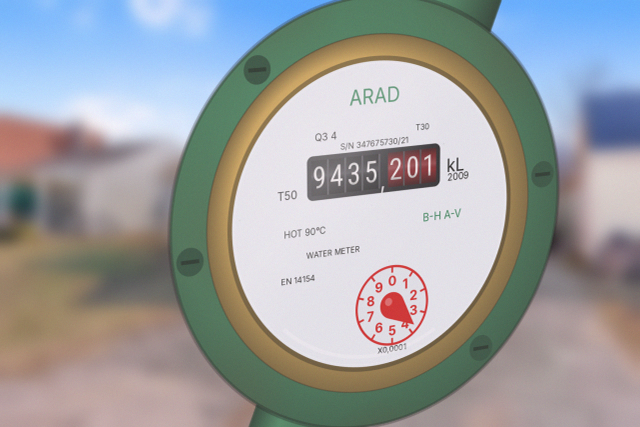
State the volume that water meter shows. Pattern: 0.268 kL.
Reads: 9435.2013 kL
